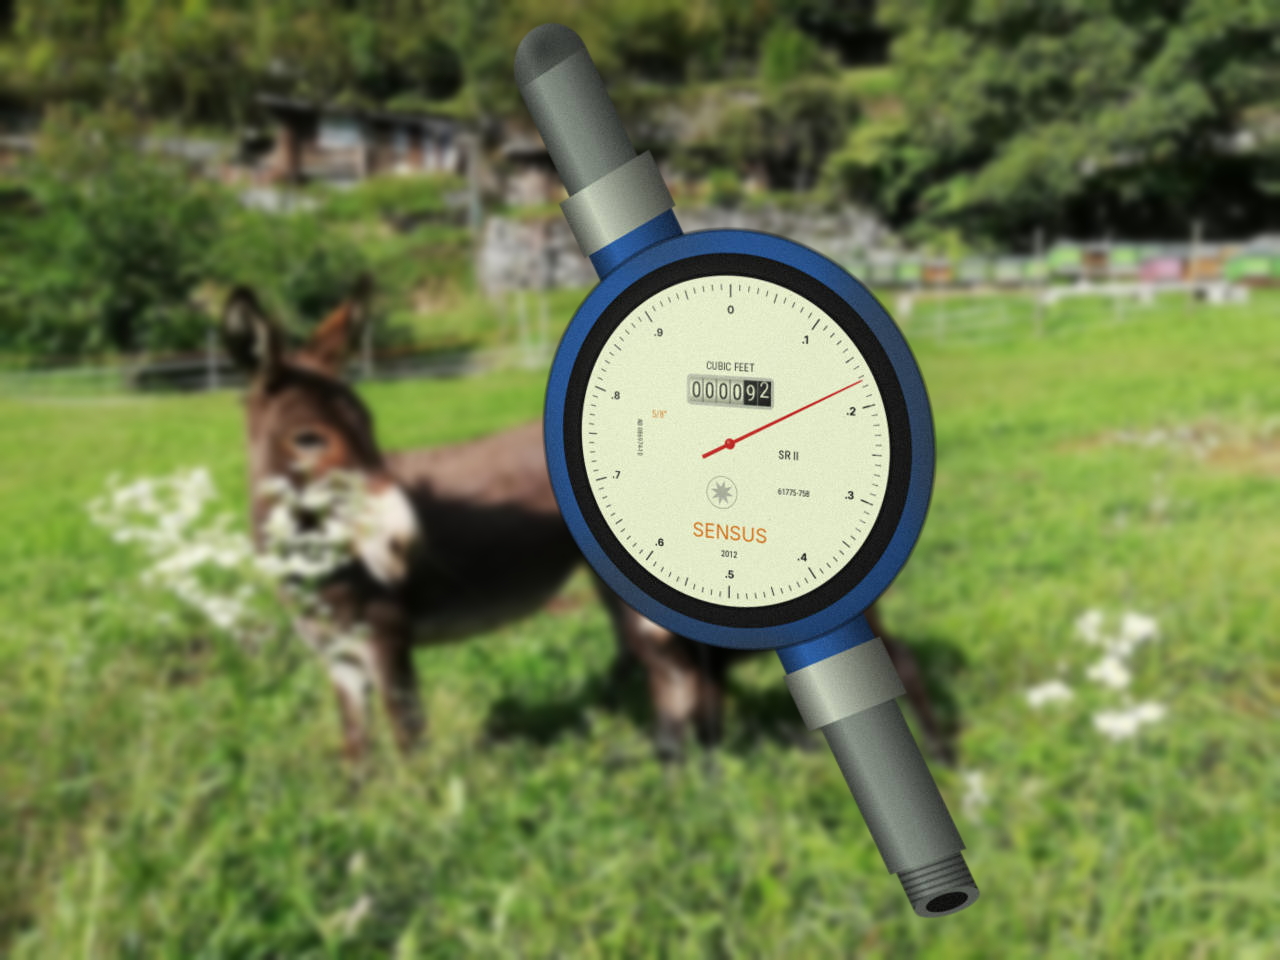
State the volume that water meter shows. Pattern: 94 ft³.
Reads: 92.17 ft³
